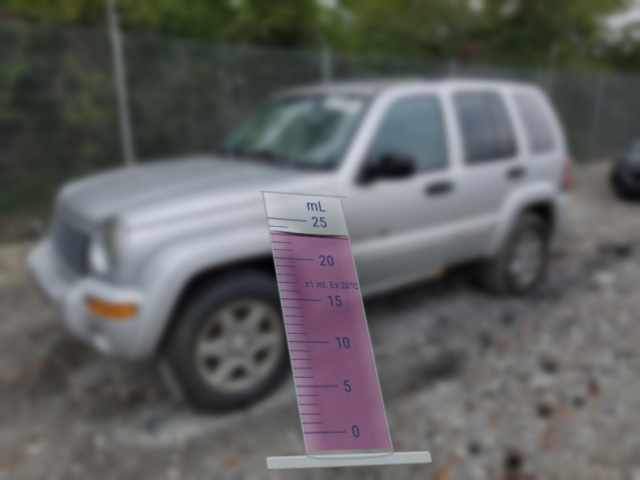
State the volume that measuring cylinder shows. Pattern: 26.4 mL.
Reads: 23 mL
